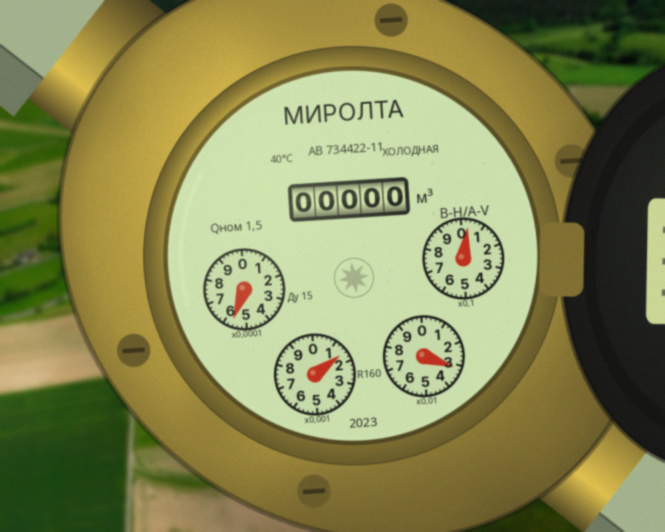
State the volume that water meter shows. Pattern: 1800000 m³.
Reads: 0.0315 m³
